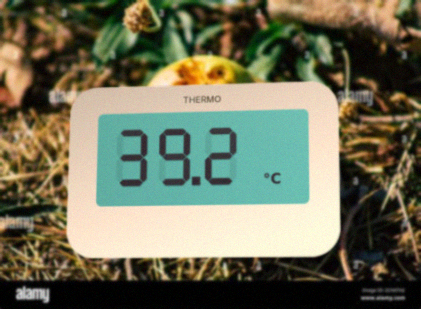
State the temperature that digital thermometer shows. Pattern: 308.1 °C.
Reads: 39.2 °C
